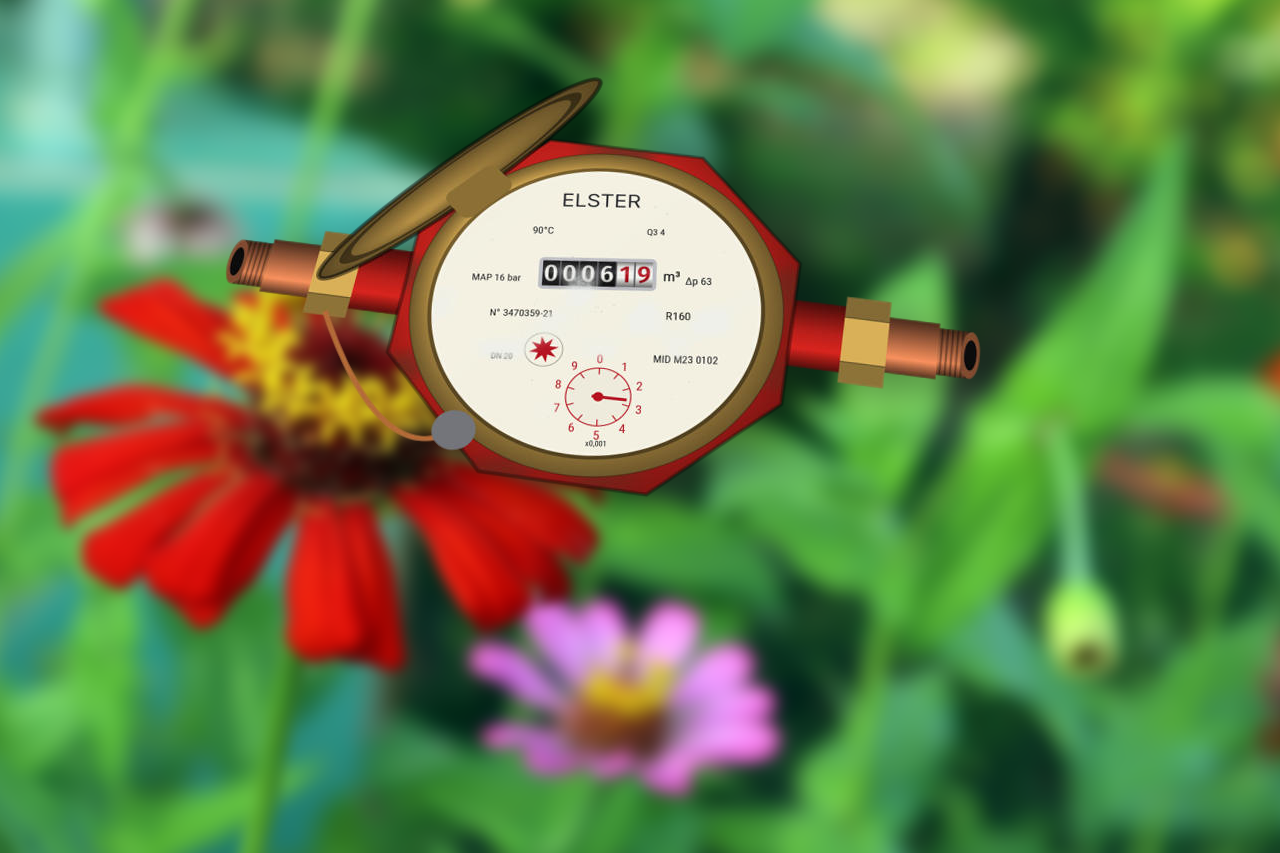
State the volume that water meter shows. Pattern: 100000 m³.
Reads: 6.192 m³
